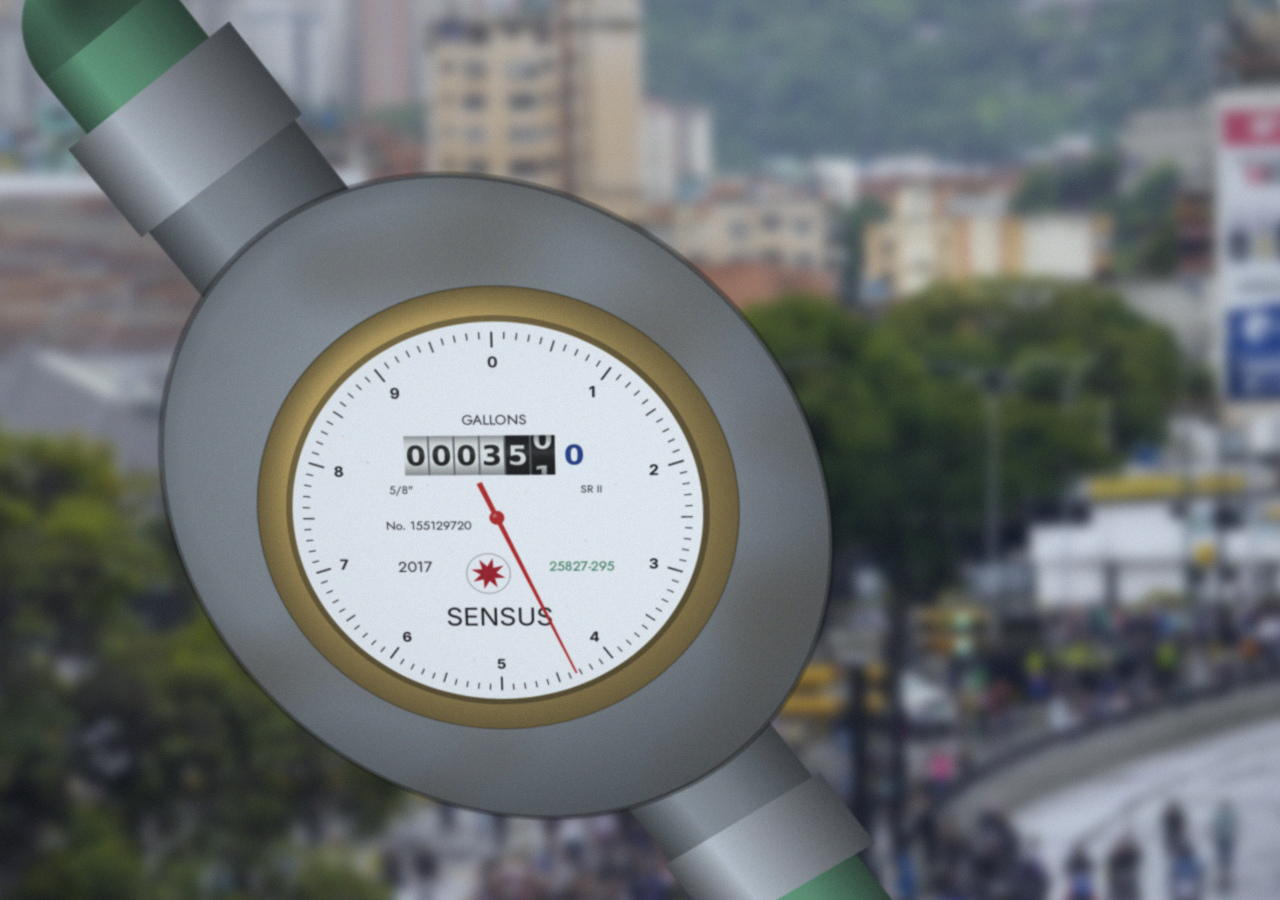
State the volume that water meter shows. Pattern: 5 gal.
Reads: 3504.3 gal
